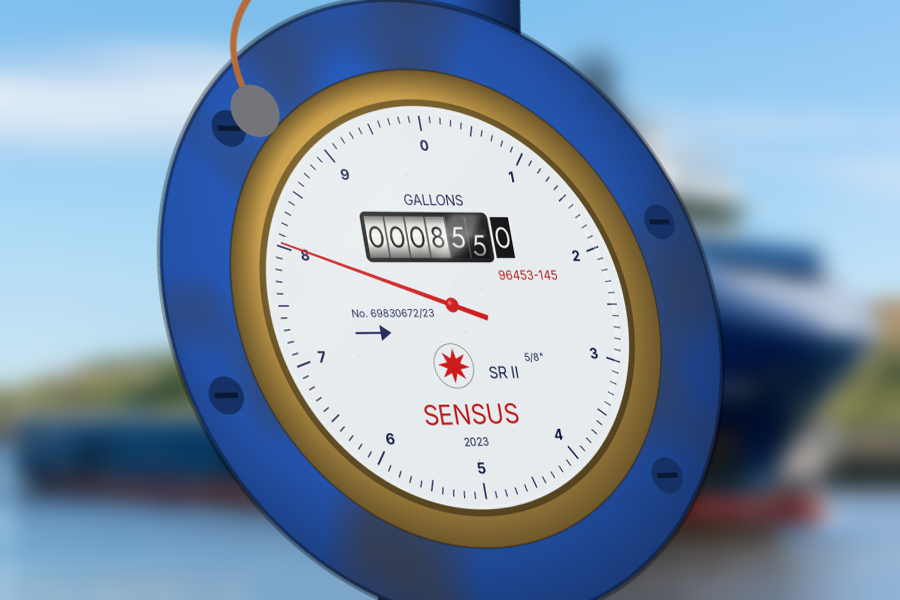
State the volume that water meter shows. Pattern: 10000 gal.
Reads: 8548.0 gal
